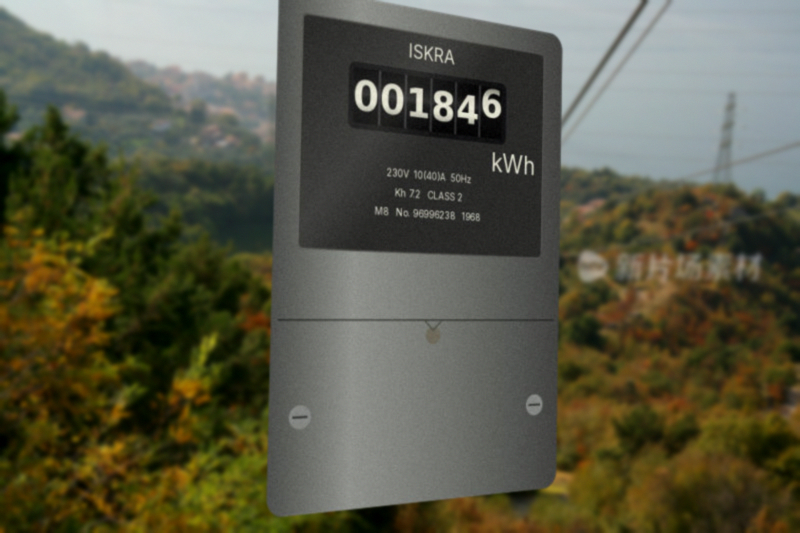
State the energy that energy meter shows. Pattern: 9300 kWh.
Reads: 1846 kWh
